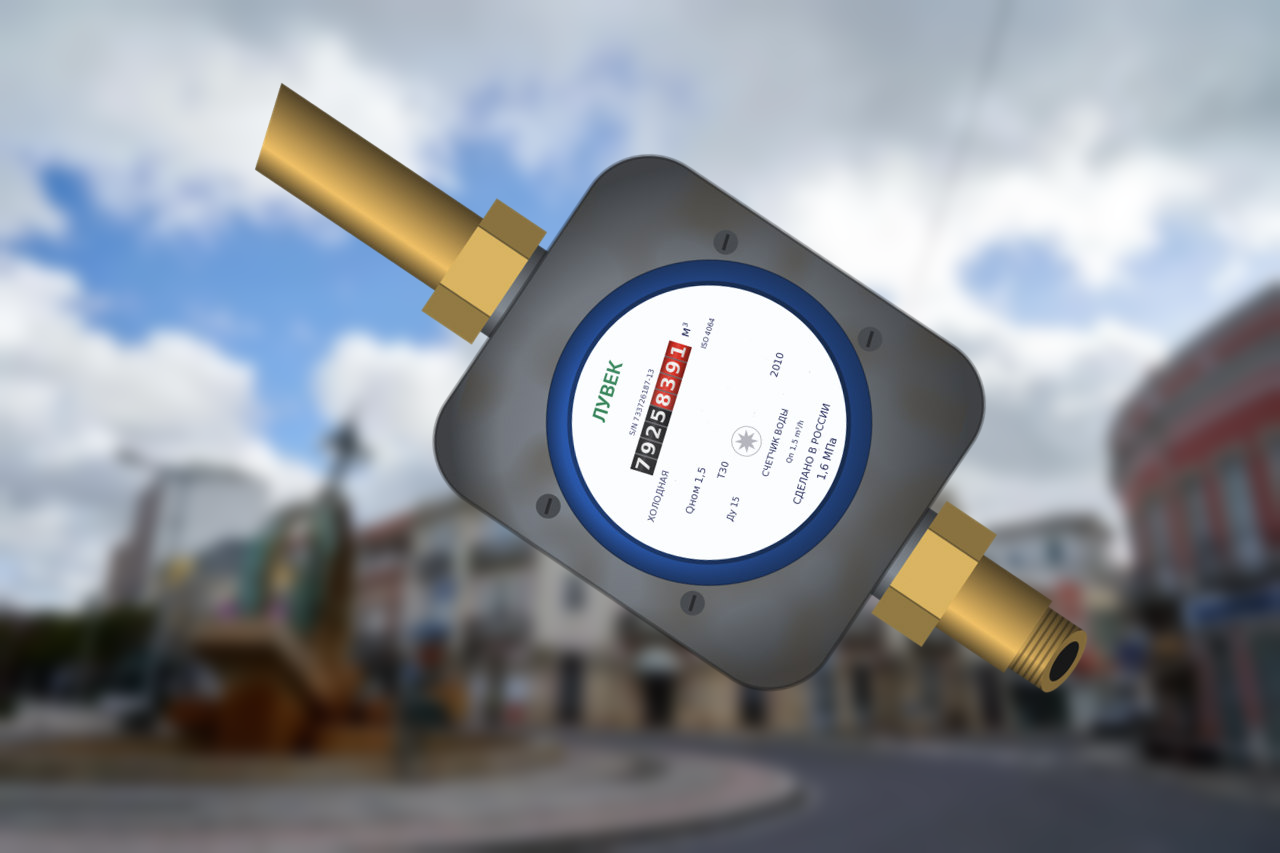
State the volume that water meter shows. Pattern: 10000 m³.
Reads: 7925.8391 m³
